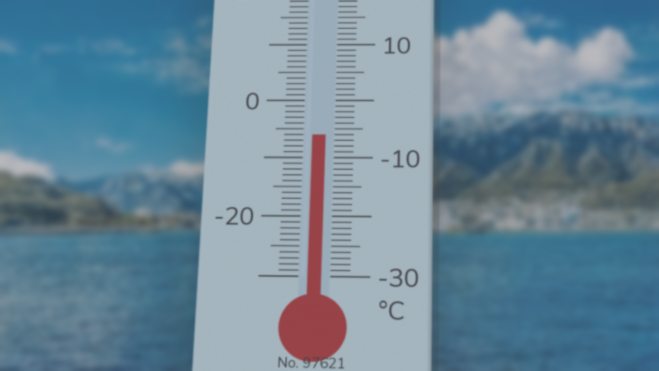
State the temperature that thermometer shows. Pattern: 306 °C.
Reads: -6 °C
